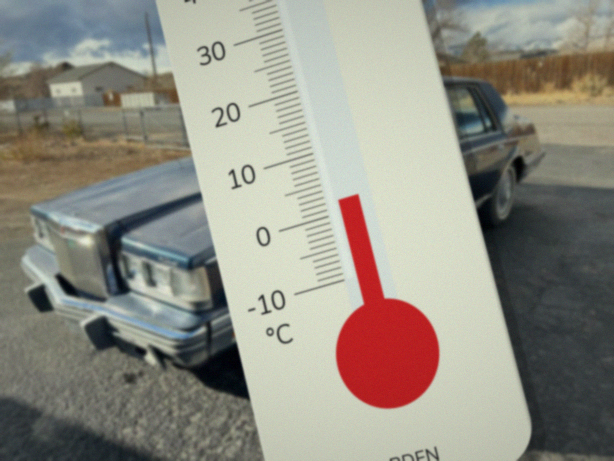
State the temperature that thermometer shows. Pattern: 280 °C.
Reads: 2 °C
